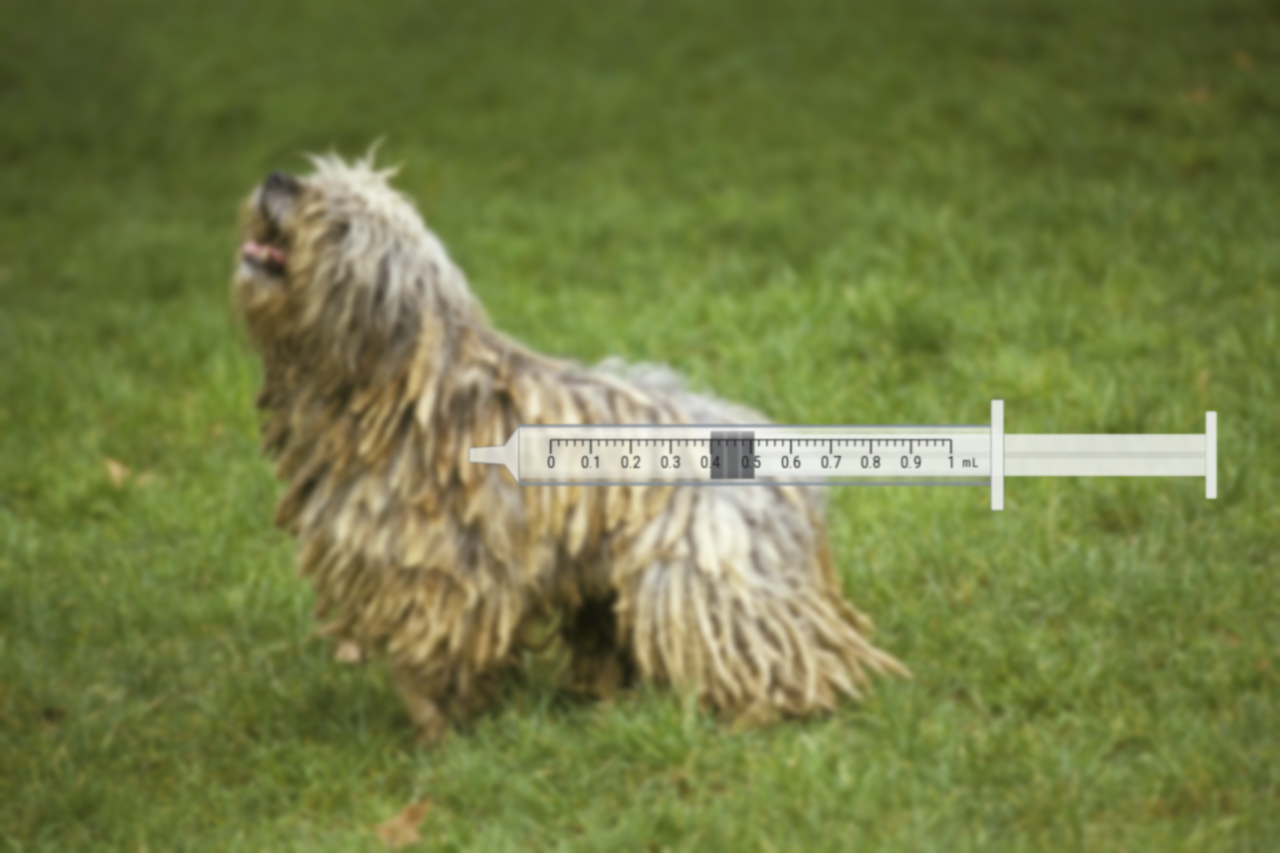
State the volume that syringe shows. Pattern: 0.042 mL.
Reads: 0.4 mL
